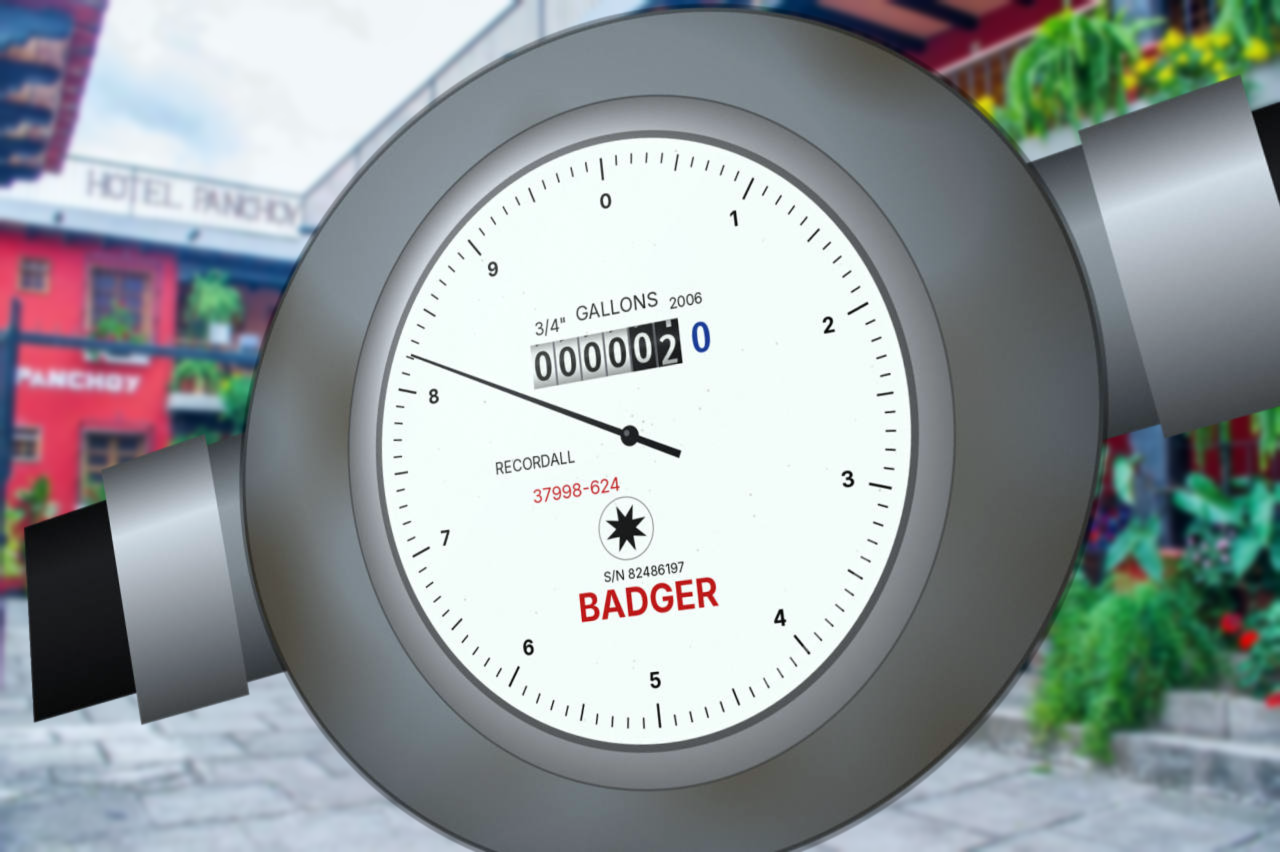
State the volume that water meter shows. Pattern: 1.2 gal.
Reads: 18.2 gal
